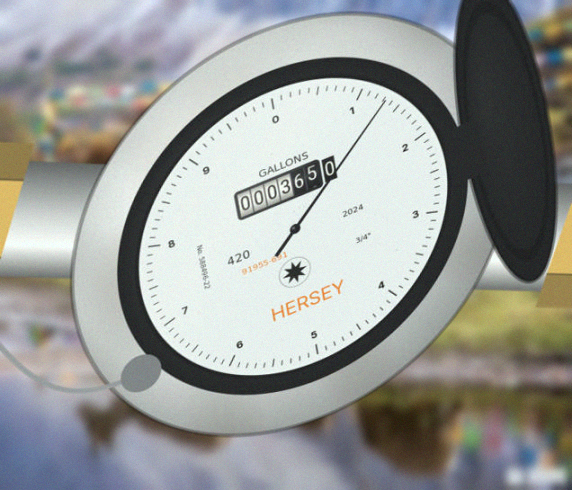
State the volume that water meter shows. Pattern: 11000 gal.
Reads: 3651.3 gal
